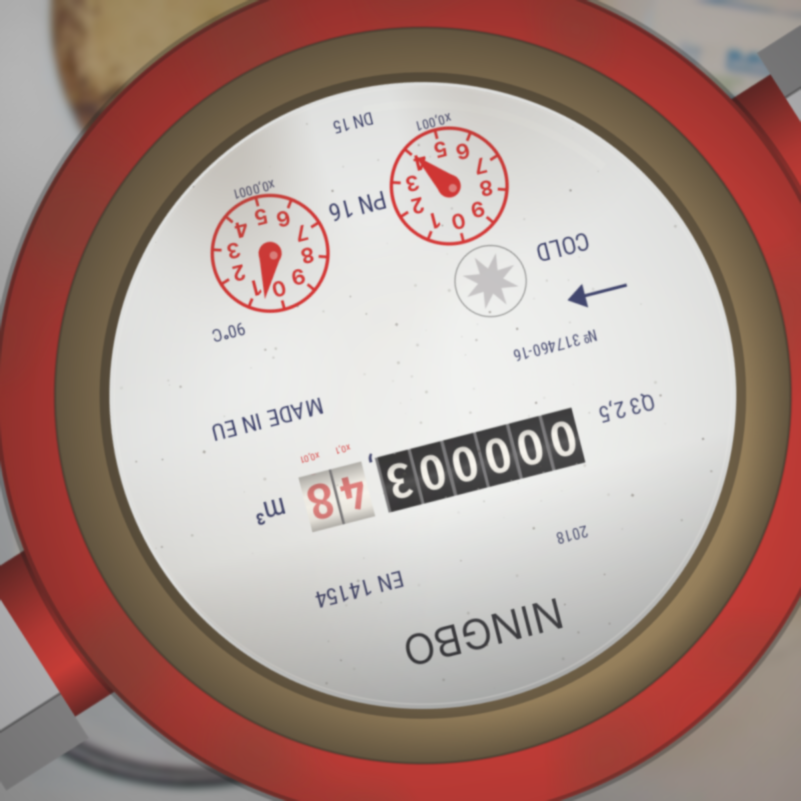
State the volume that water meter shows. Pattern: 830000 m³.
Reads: 3.4840 m³
